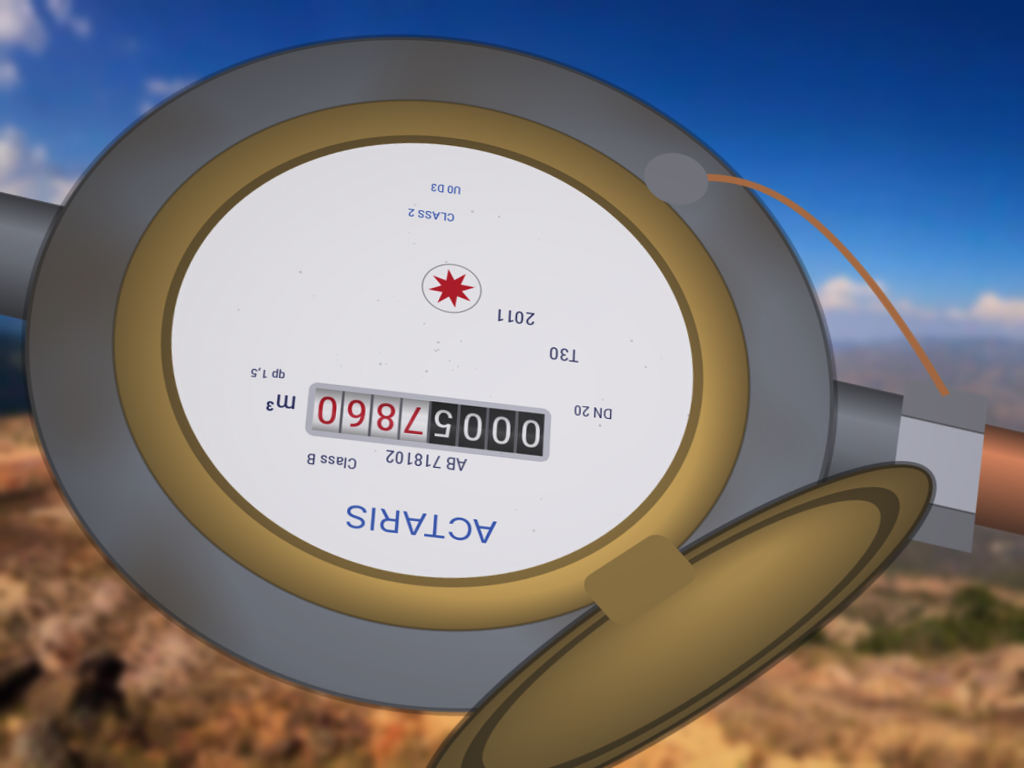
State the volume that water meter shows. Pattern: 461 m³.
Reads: 5.7860 m³
